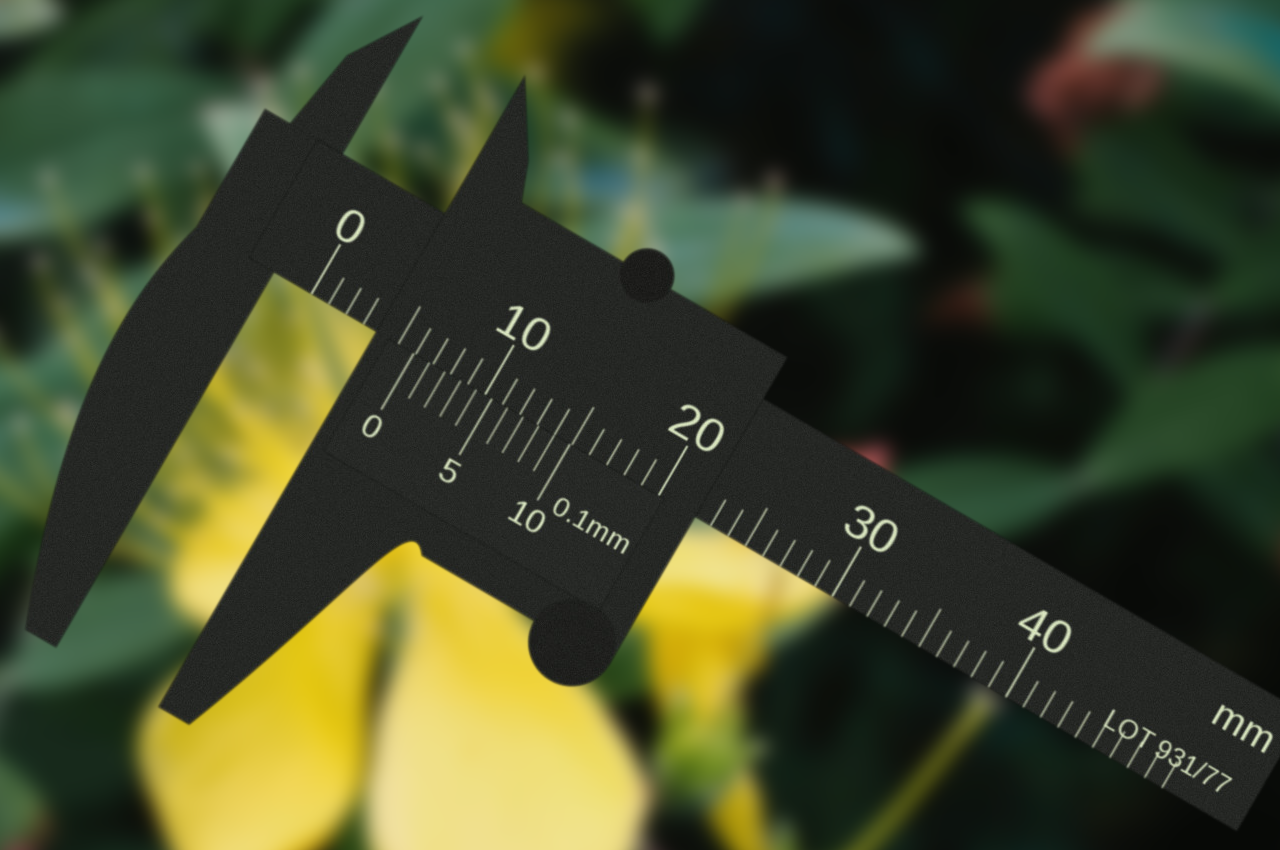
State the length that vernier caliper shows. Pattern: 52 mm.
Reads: 5.9 mm
